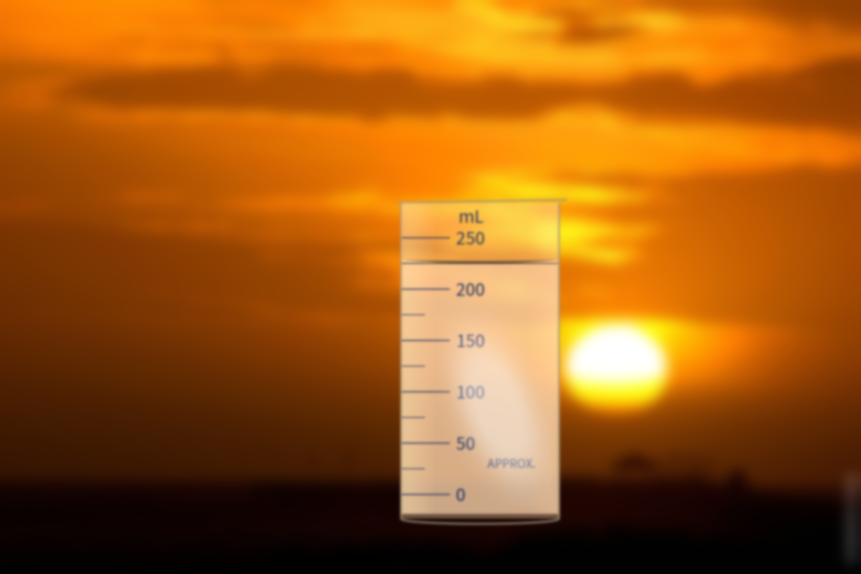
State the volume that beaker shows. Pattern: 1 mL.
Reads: 225 mL
